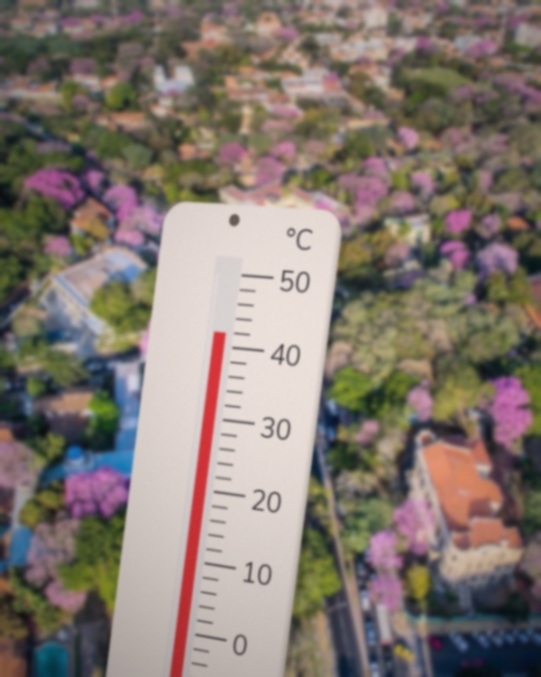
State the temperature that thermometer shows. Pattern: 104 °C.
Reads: 42 °C
